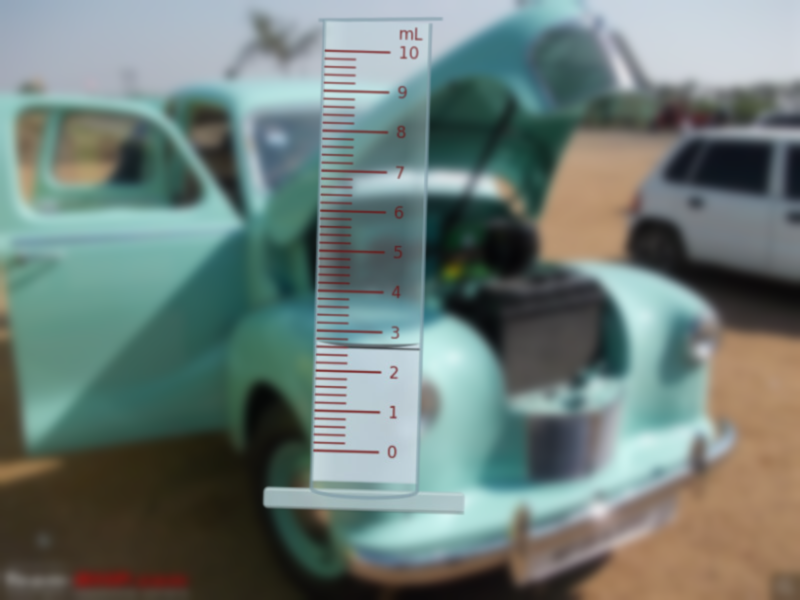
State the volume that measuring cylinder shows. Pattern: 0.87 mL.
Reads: 2.6 mL
